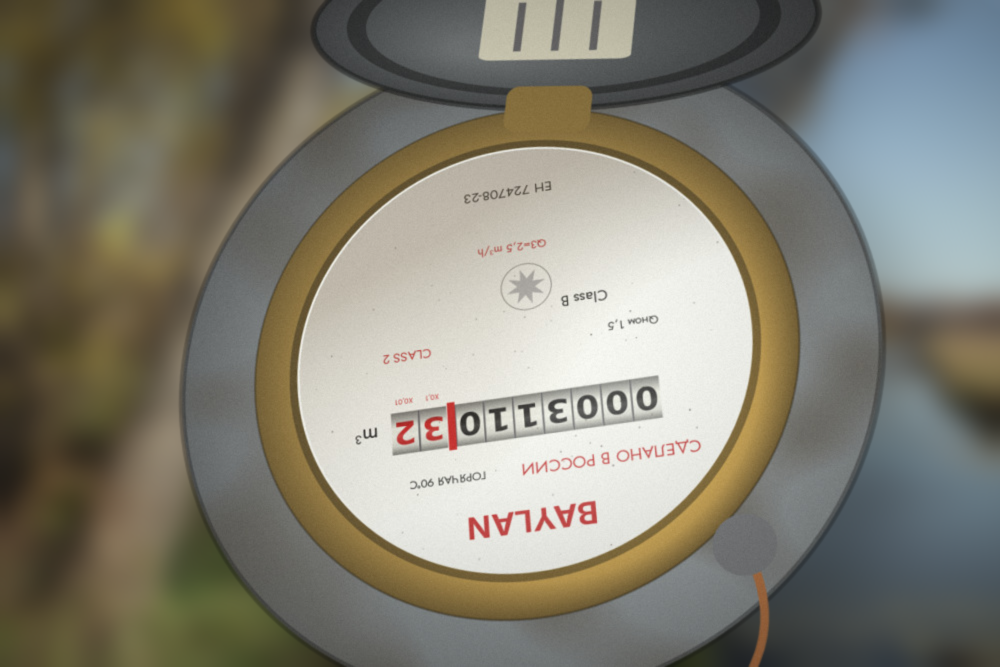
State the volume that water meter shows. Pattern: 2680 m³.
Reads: 3110.32 m³
